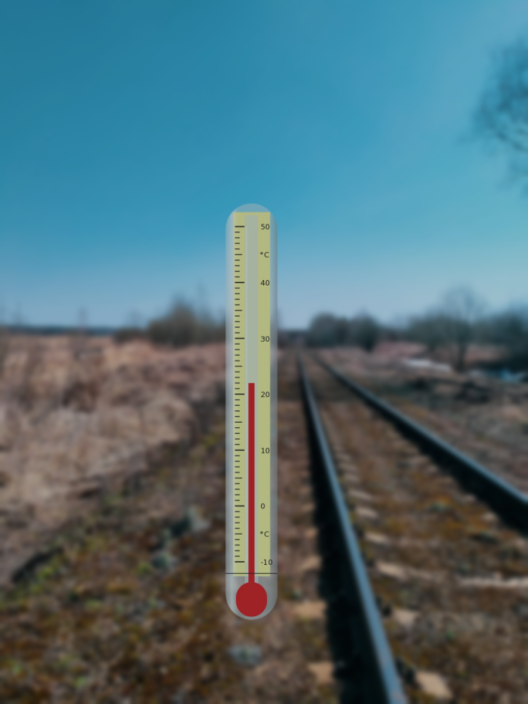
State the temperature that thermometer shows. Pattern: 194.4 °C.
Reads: 22 °C
